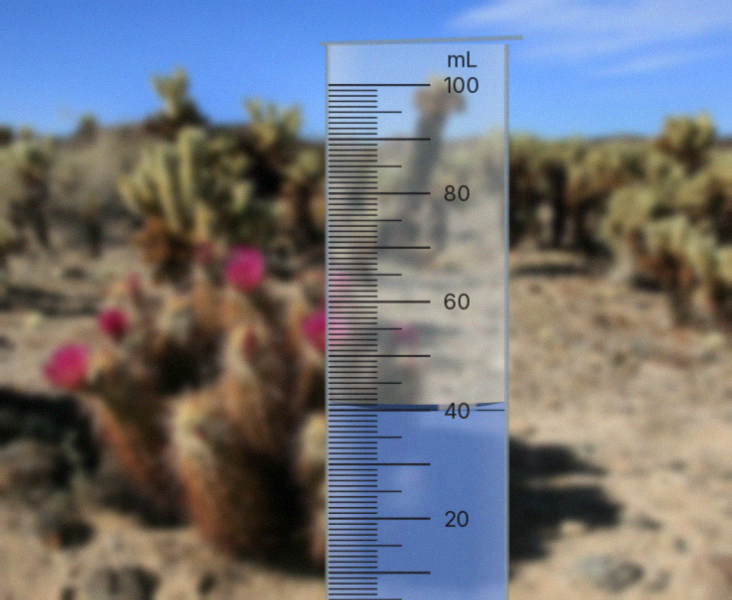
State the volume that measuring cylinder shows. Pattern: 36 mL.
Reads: 40 mL
